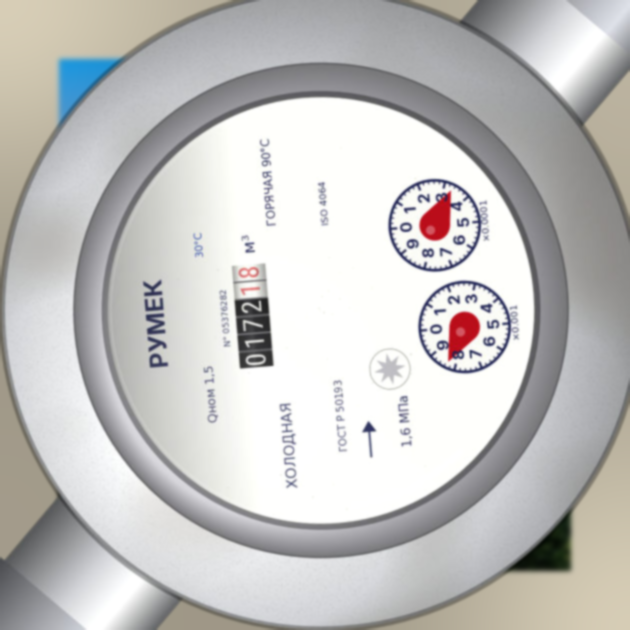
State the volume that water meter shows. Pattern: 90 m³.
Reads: 172.1883 m³
